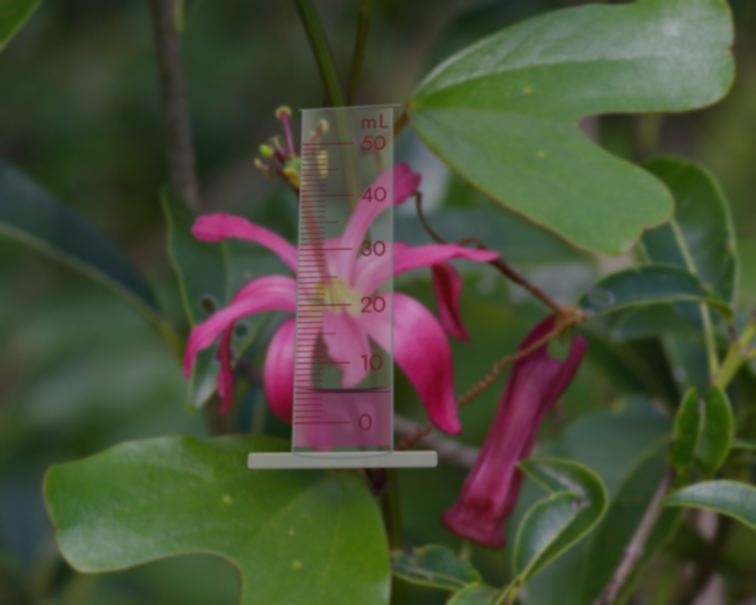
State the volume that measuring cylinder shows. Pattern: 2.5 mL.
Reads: 5 mL
